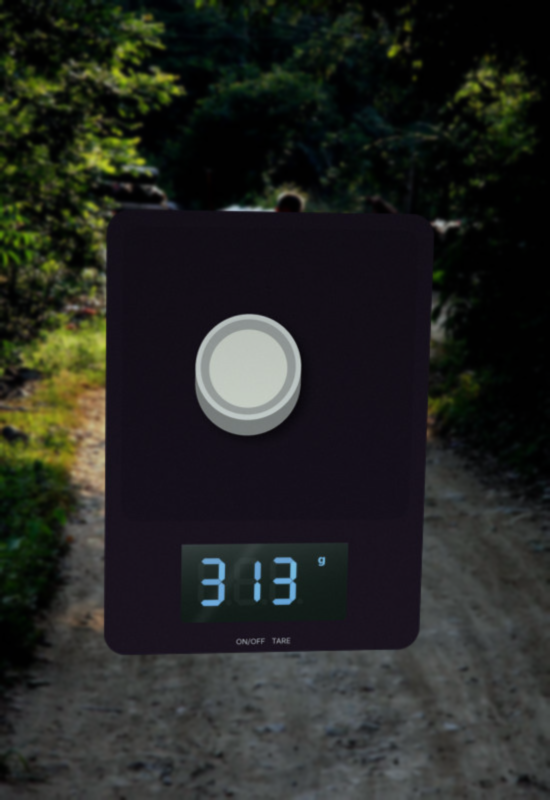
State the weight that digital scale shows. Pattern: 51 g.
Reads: 313 g
